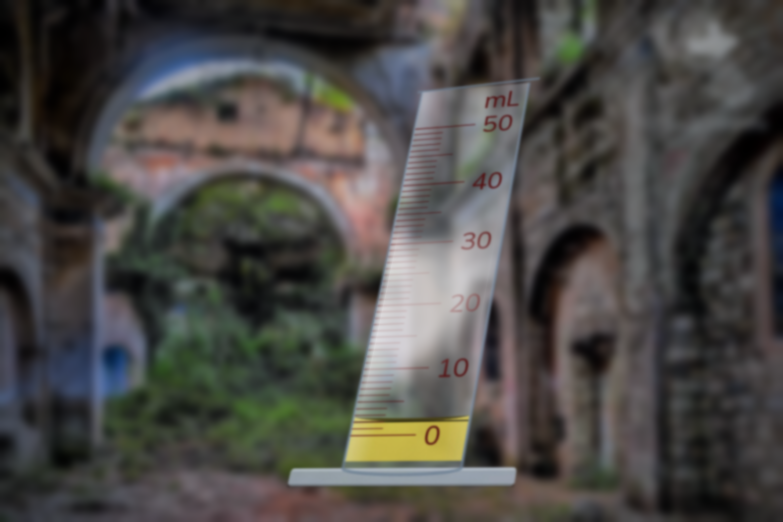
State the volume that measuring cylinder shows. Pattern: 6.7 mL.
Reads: 2 mL
